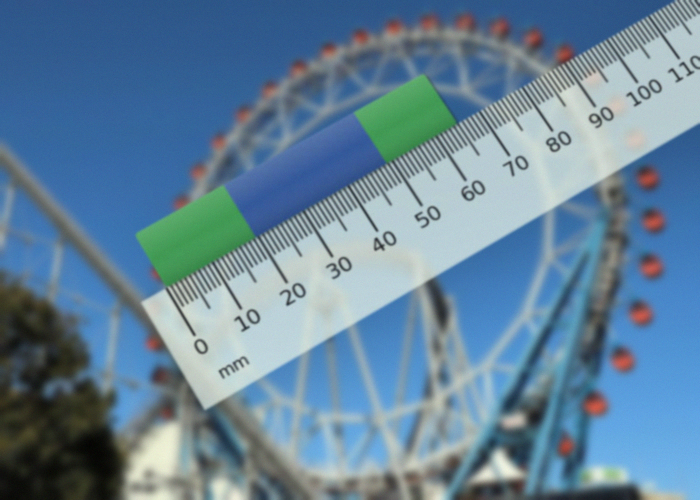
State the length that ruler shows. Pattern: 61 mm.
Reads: 65 mm
